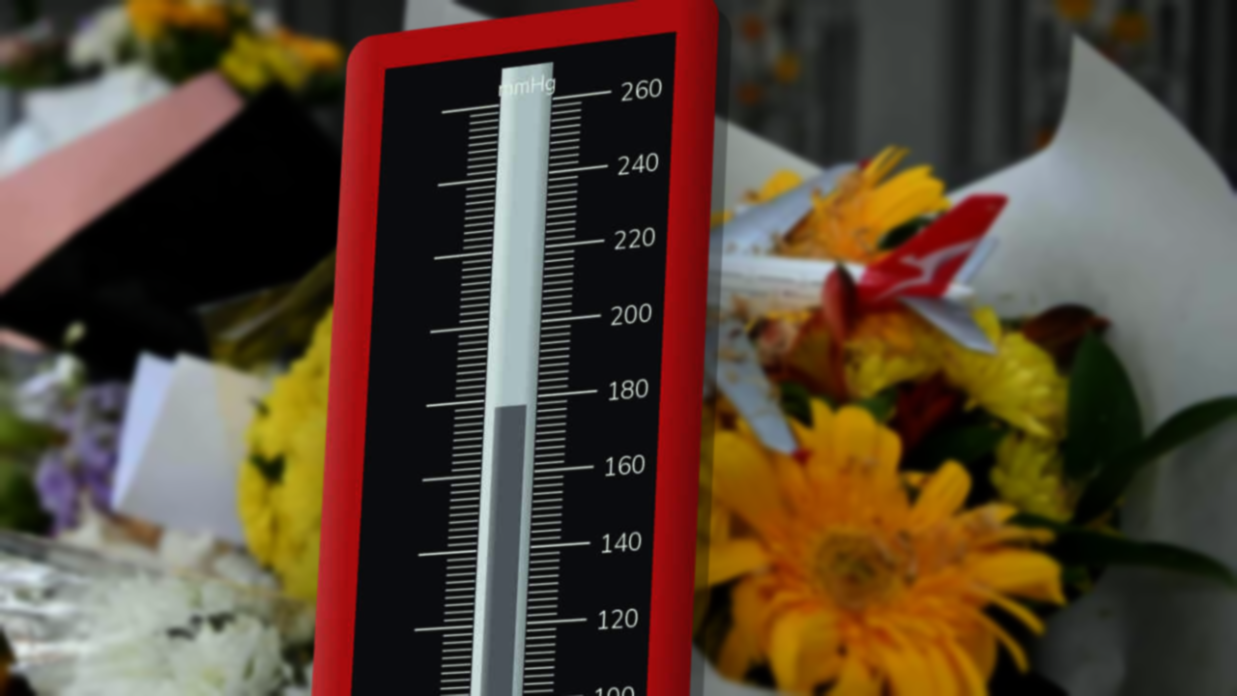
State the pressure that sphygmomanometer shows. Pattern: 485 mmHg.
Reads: 178 mmHg
